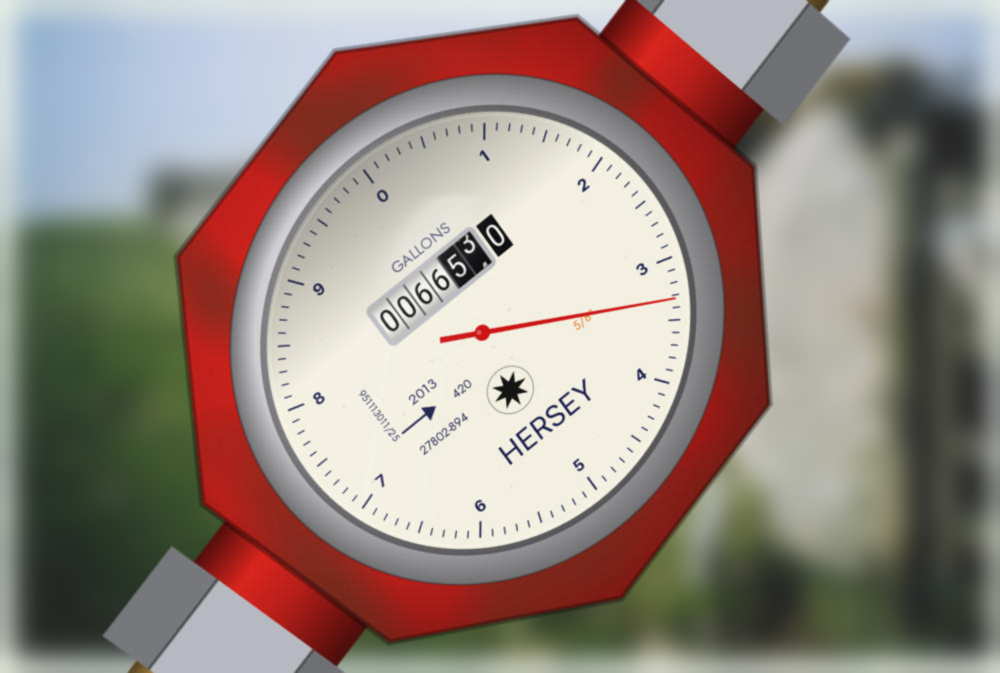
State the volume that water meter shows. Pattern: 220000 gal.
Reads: 66533.3 gal
